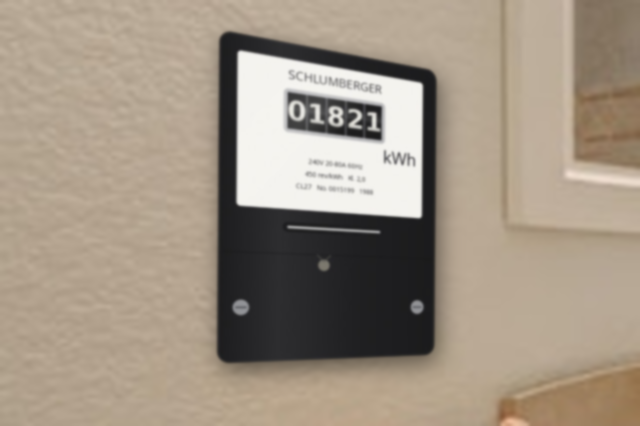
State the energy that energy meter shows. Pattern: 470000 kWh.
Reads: 1821 kWh
